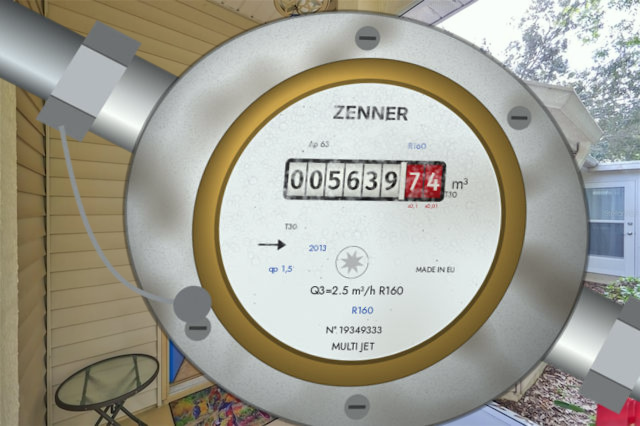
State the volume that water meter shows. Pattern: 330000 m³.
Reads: 5639.74 m³
